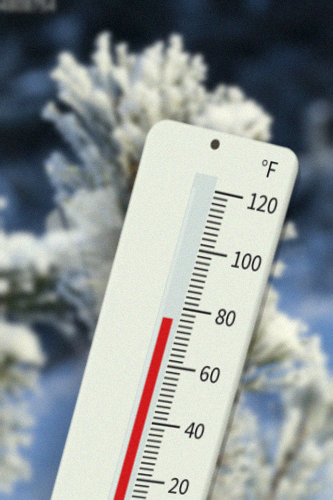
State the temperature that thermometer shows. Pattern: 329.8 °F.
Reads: 76 °F
